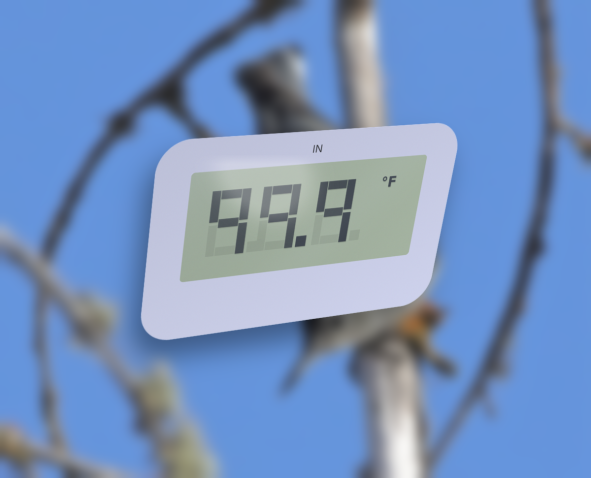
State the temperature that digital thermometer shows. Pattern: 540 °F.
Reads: 99.9 °F
